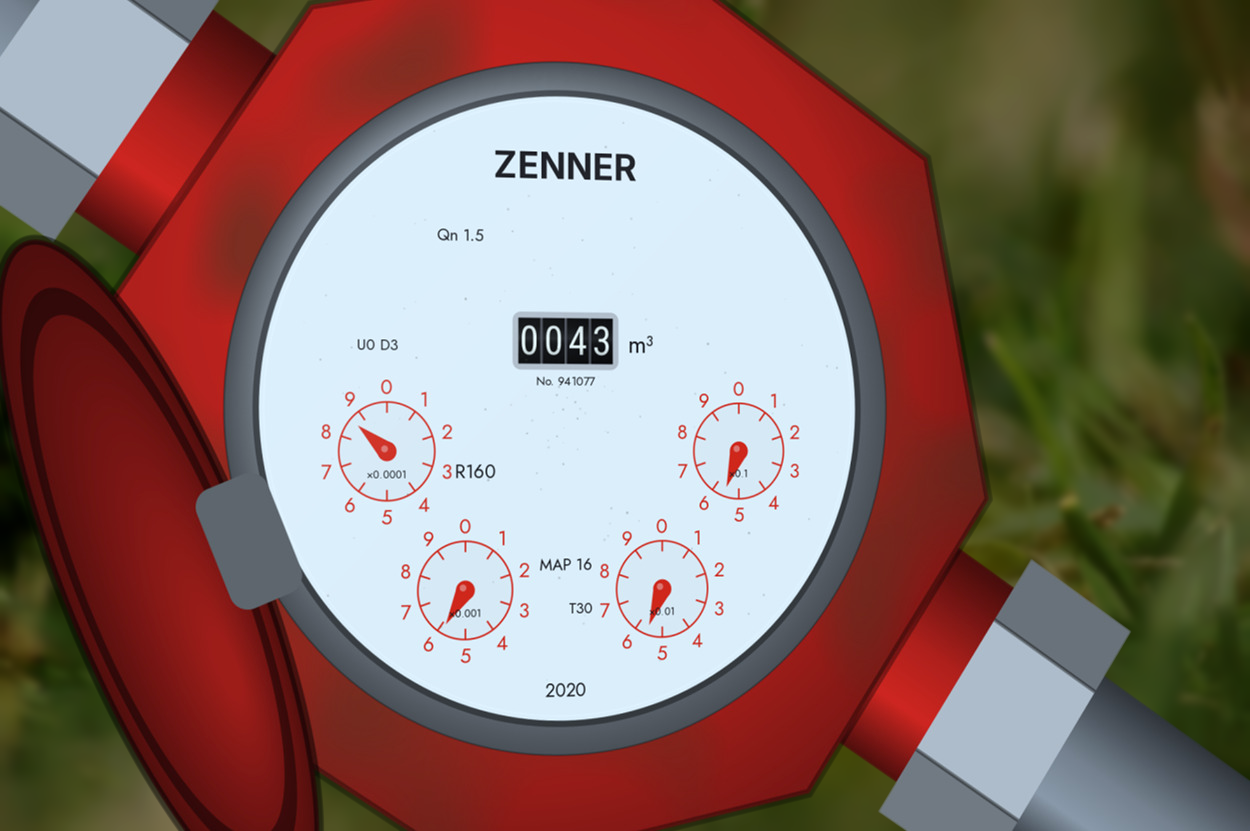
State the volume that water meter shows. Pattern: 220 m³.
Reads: 43.5558 m³
